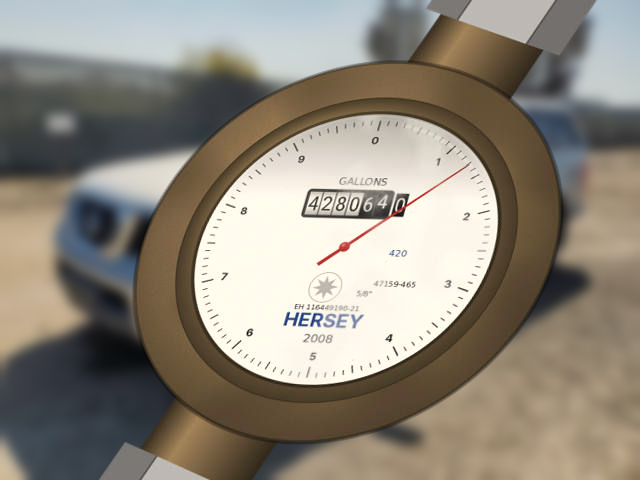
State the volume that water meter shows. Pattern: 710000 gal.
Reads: 4280641.3 gal
